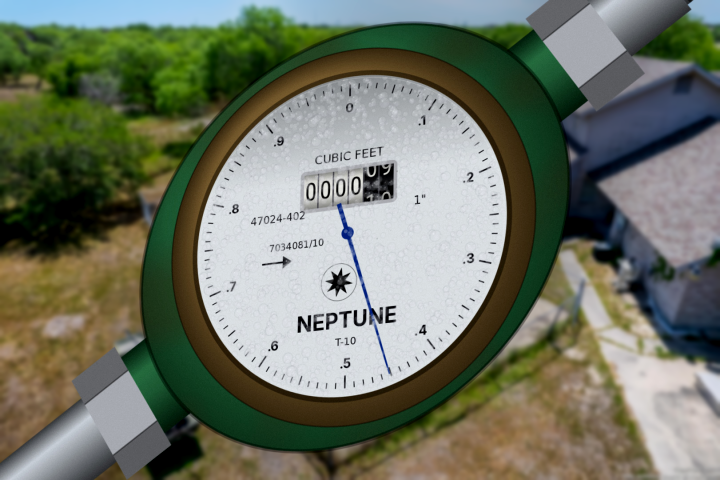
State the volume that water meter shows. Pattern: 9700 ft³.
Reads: 9.45 ft³
